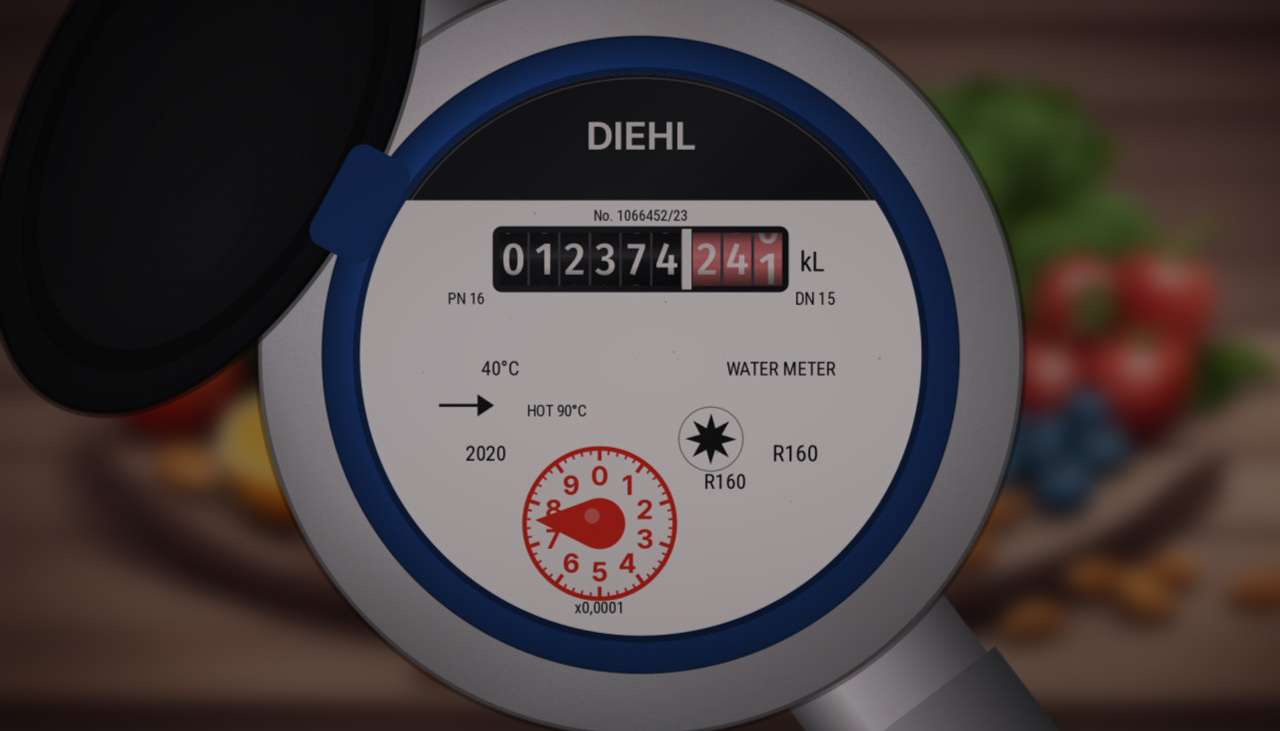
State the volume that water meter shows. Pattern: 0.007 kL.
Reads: 12374.2407 kL
